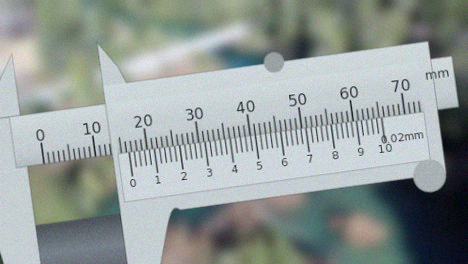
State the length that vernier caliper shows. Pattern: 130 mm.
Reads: 16.5 mm
